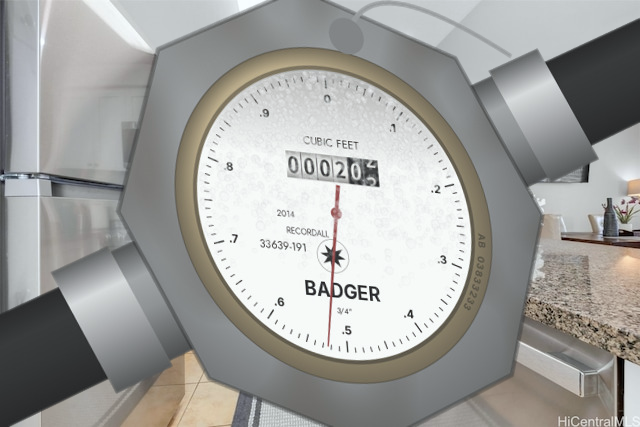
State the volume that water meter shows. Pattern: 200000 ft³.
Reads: 202.52 ft³
